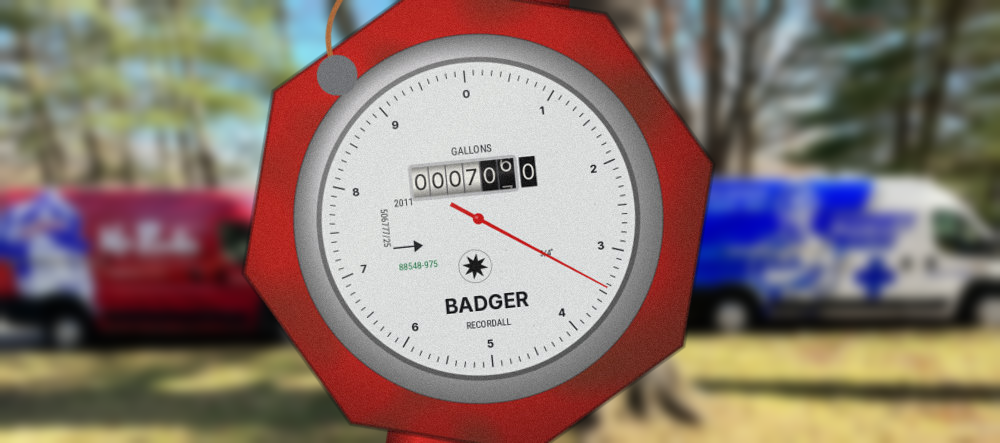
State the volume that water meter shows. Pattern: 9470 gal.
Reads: 7063.4 gal
